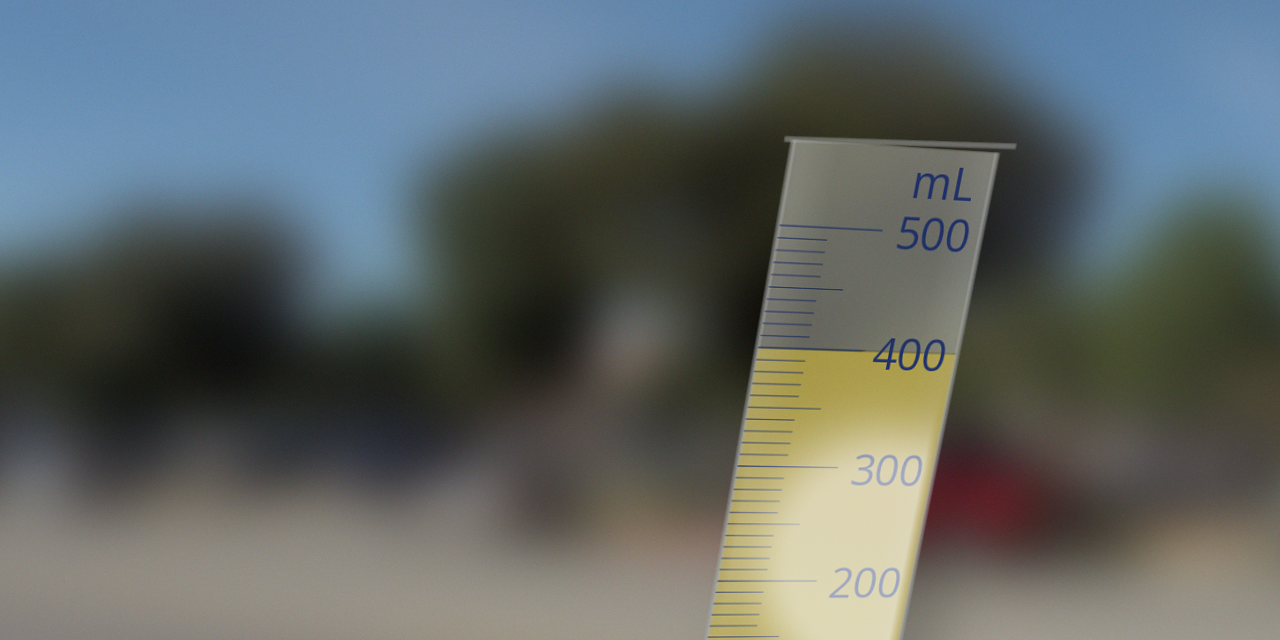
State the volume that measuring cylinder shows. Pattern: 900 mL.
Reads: 400 mL
